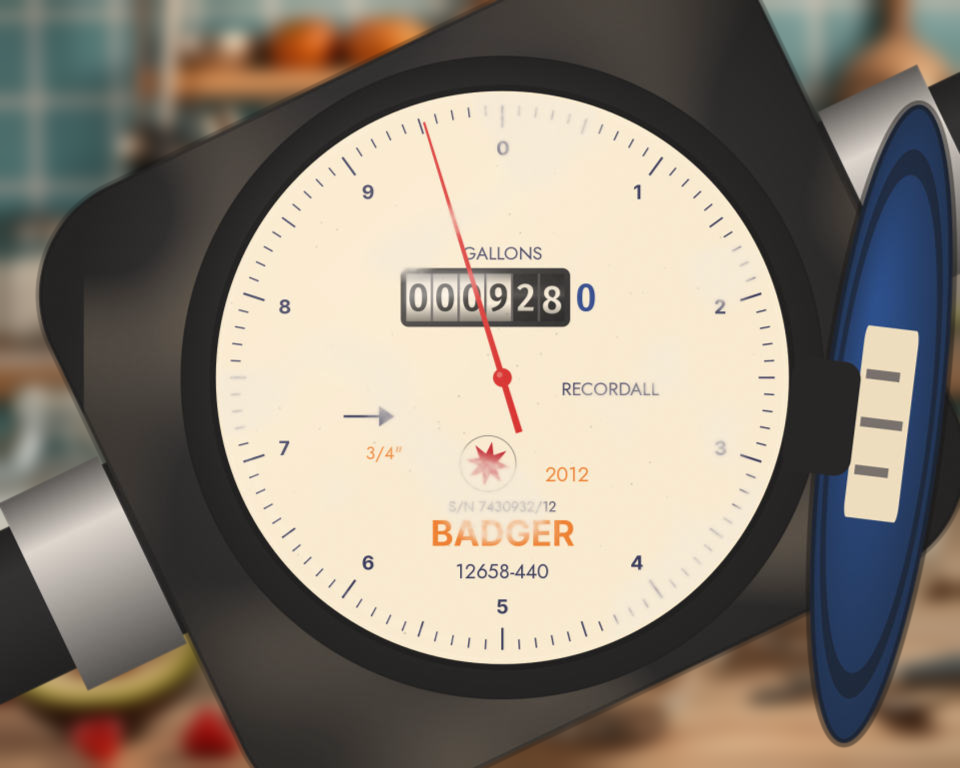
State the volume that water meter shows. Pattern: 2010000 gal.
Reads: 9279.5 gal
